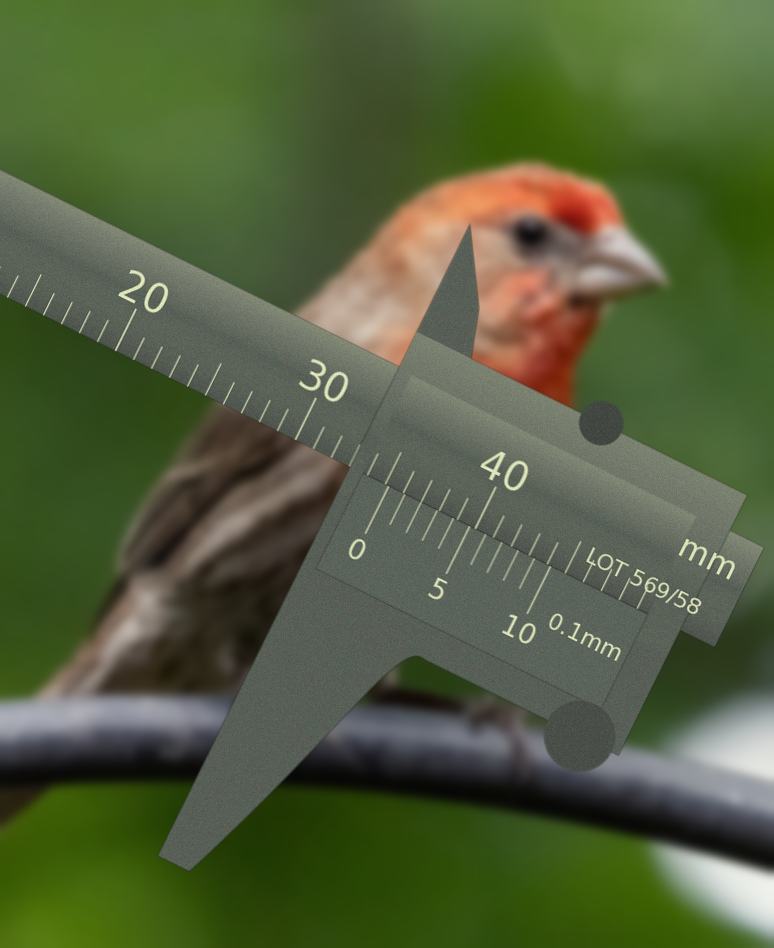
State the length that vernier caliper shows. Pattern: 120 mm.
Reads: 35.2 mm
